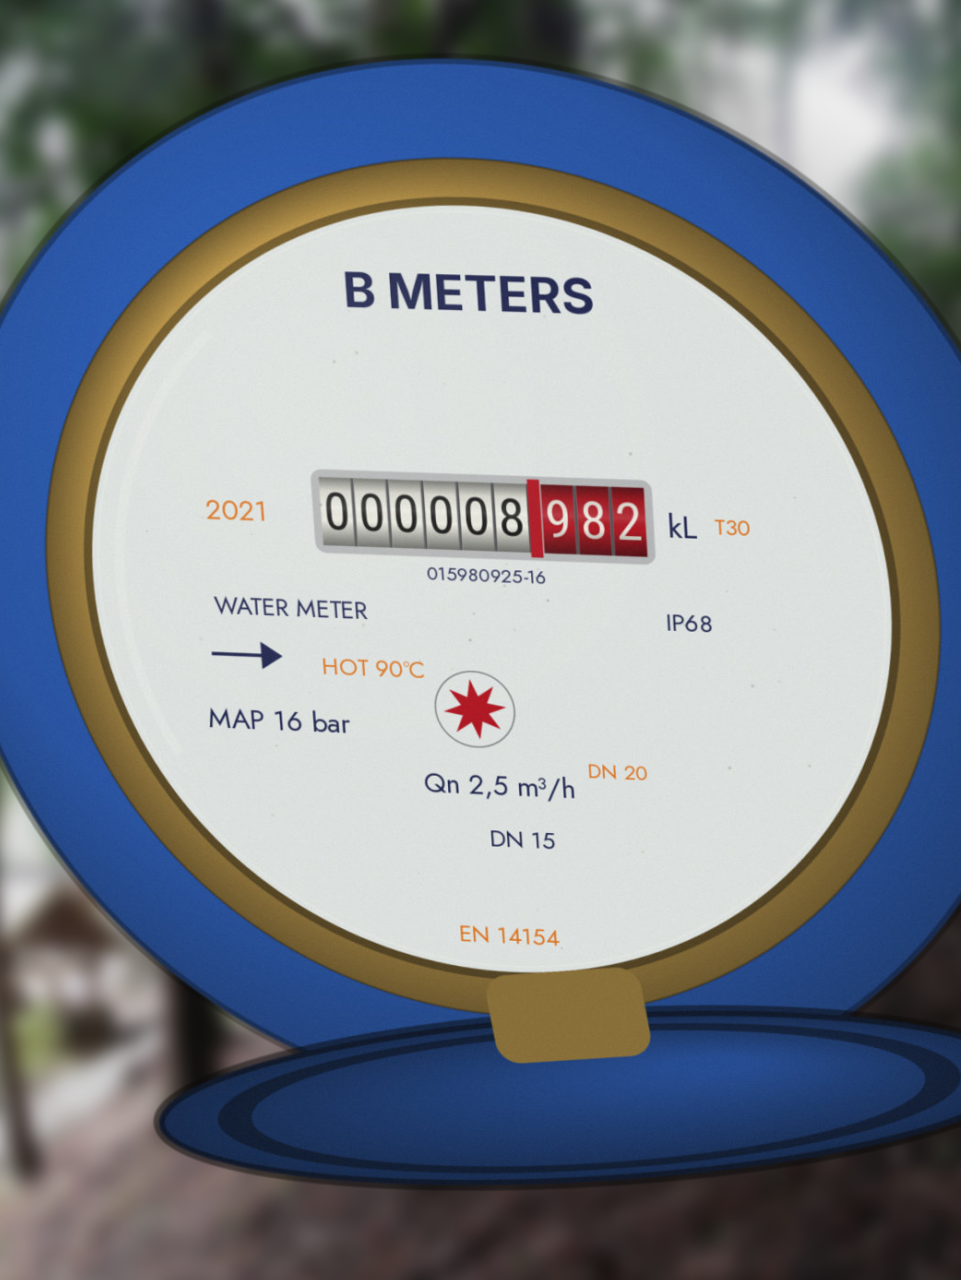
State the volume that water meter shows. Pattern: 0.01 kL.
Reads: 8.982 kL
